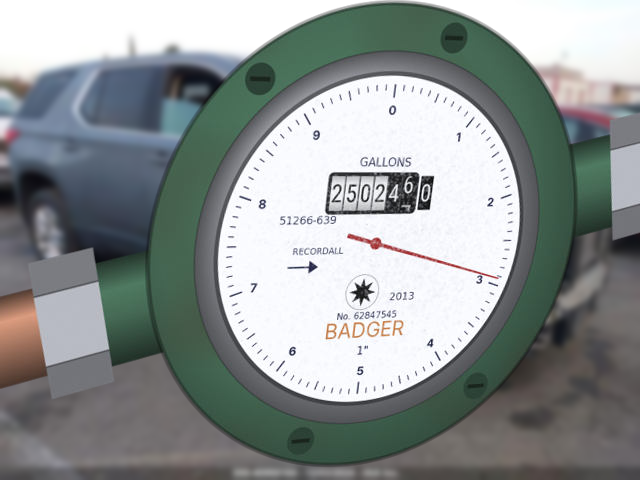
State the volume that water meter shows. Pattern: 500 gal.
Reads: 2502462.9 gal
